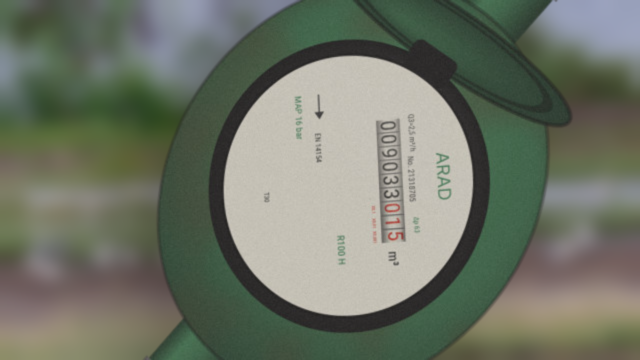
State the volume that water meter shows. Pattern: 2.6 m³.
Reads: 9033.015 m³
